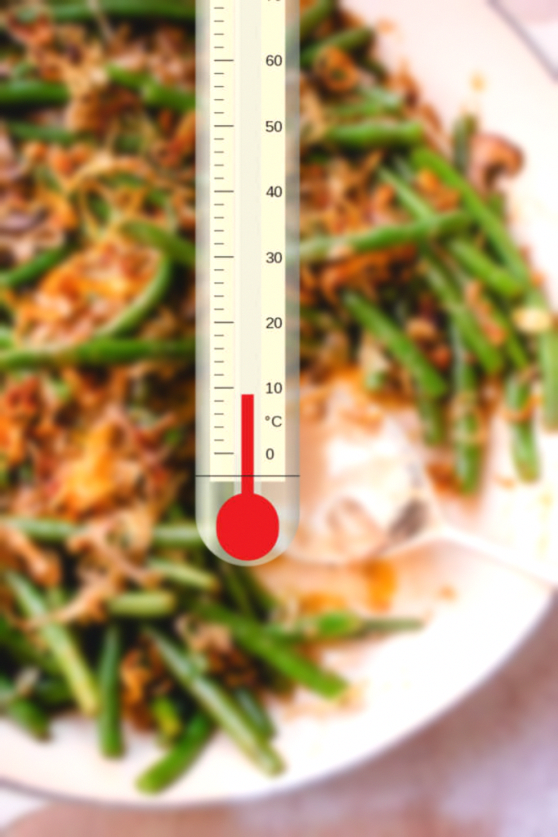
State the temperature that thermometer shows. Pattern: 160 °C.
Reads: 9 °C
